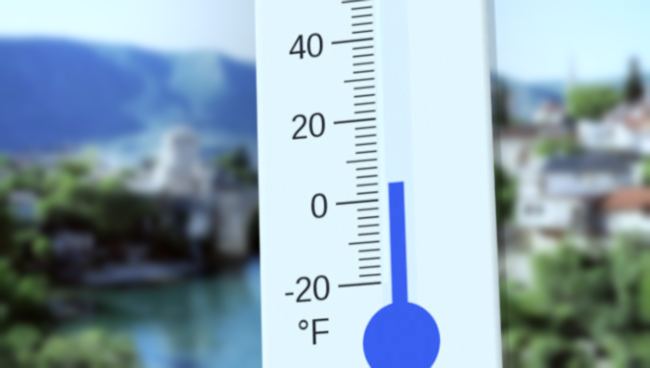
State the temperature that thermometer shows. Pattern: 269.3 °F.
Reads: 4 °F
